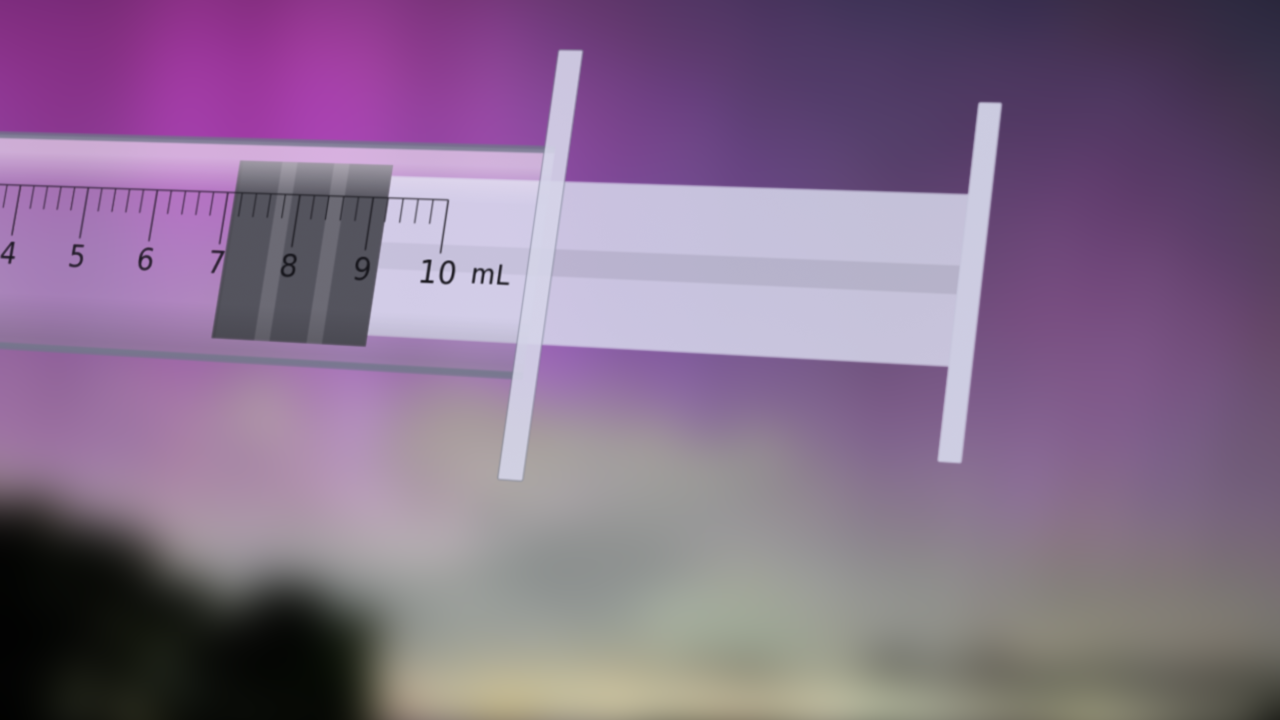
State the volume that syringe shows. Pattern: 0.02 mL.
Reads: 7.1 mL
